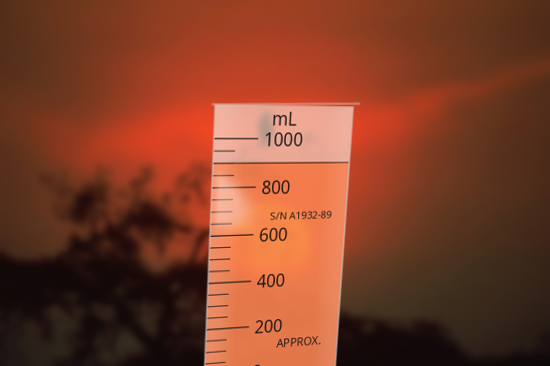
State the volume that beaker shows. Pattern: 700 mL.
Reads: 900 mL
